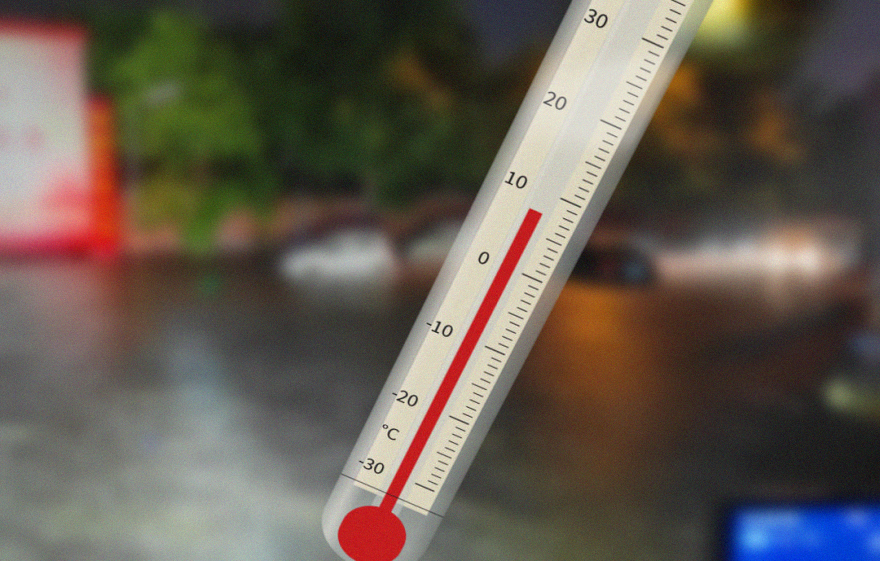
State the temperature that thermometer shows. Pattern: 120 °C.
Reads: 7.5 °C
